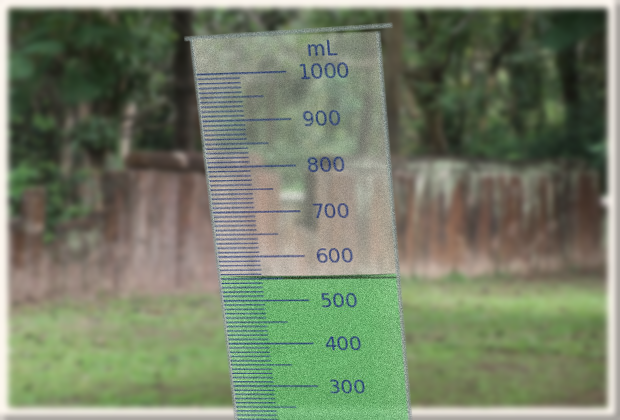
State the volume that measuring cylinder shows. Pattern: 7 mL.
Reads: 550 mL
